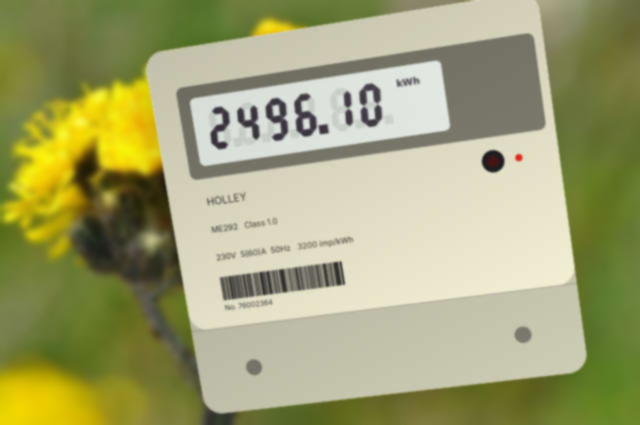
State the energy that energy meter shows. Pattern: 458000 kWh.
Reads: 2496.10 kWh
